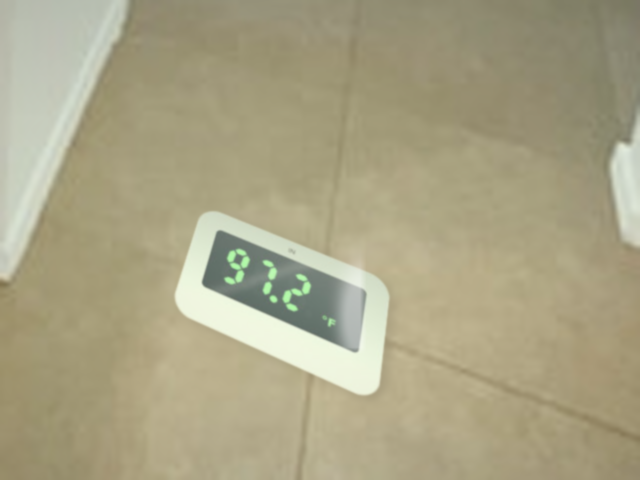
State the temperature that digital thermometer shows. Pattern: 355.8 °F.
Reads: 97.2 °F
